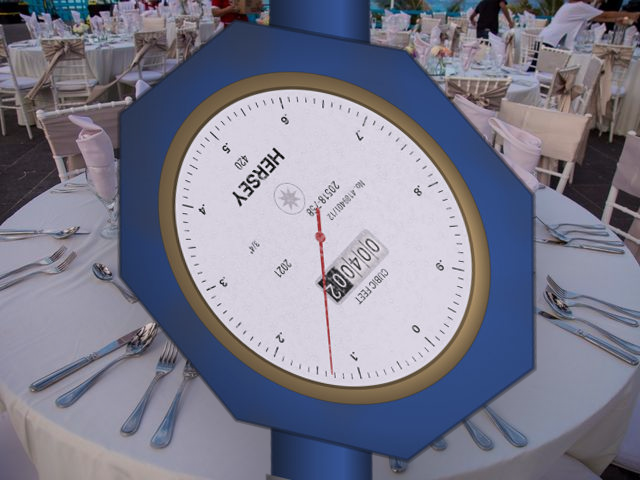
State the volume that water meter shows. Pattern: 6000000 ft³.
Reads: 4002.13 ft³
